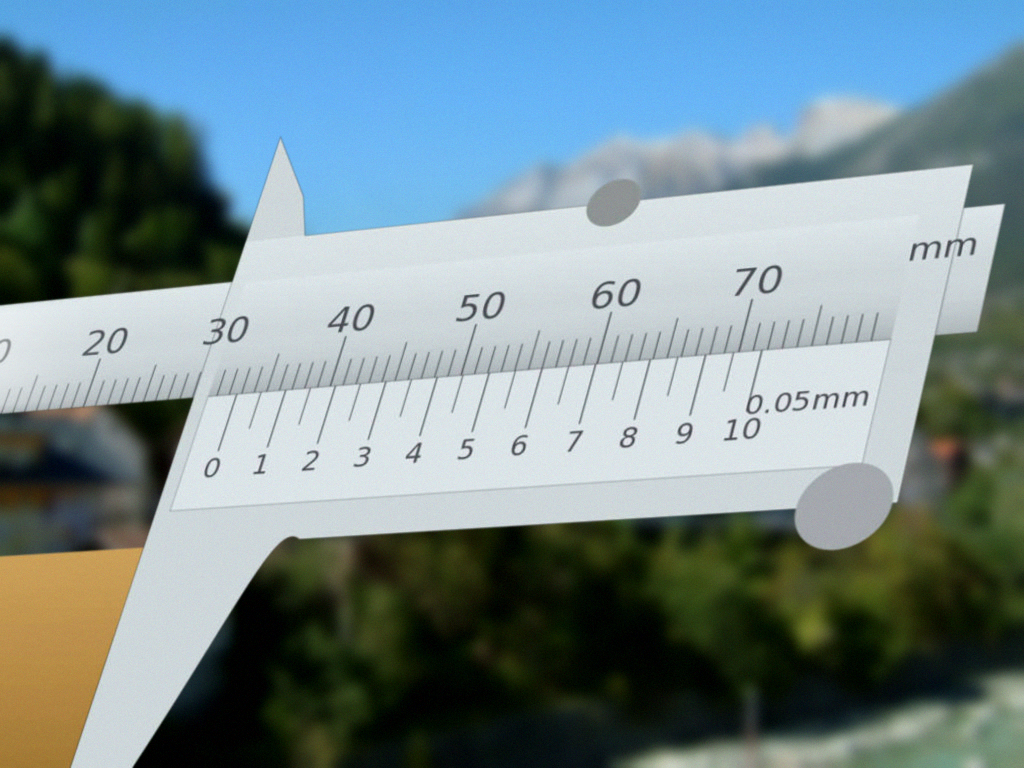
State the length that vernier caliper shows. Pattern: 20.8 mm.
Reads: 32.6 mm
